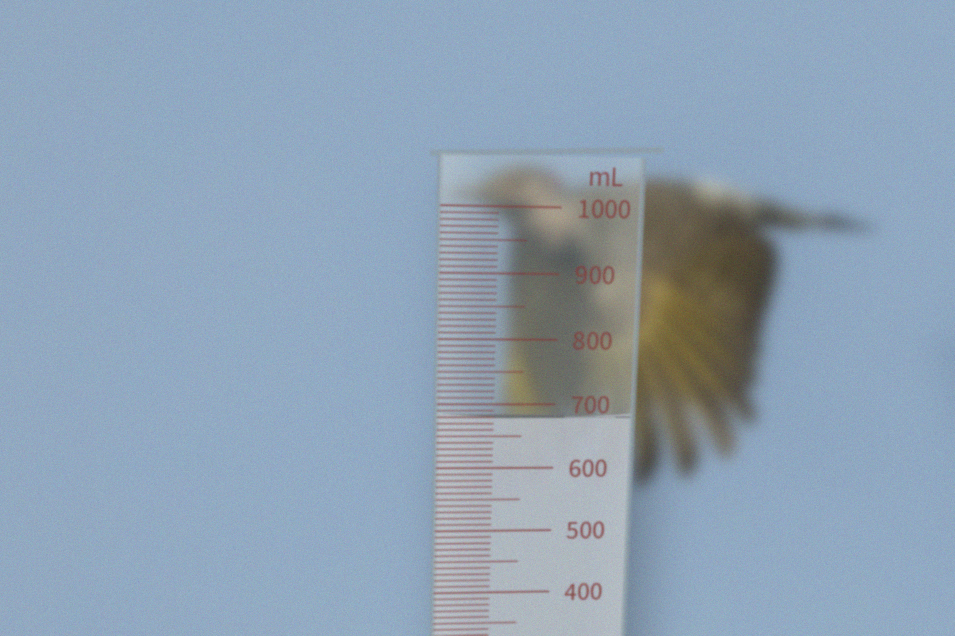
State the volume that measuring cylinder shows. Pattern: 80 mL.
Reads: 680 mL
